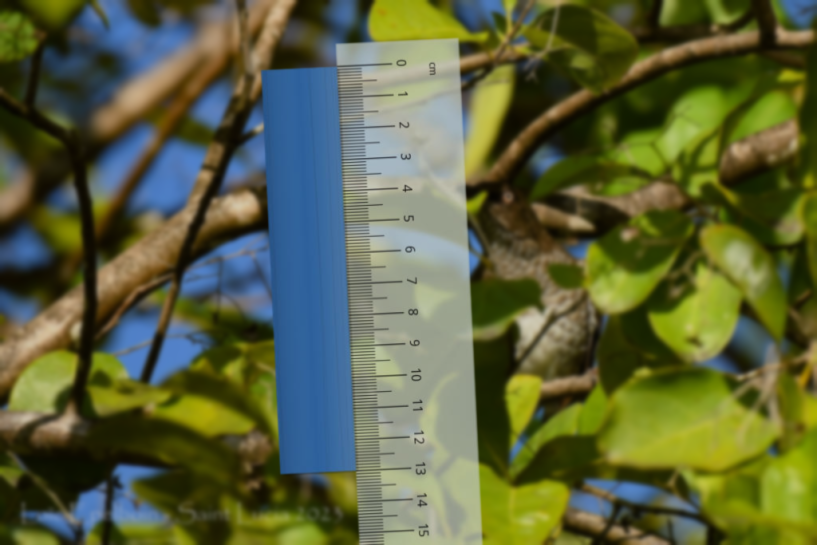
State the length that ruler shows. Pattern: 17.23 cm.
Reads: 13 cm
